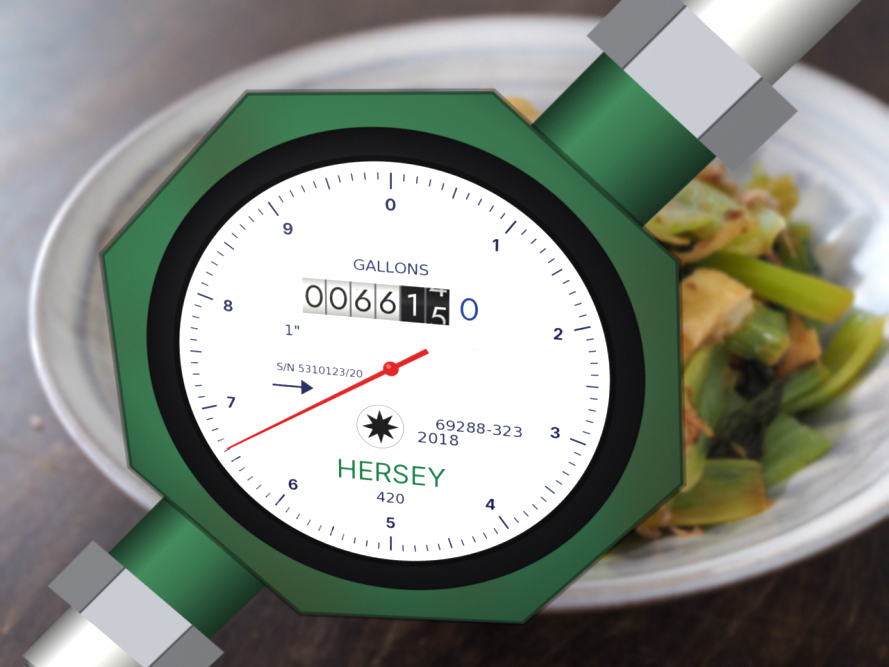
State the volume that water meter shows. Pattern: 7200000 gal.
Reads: 66146.6 gal
